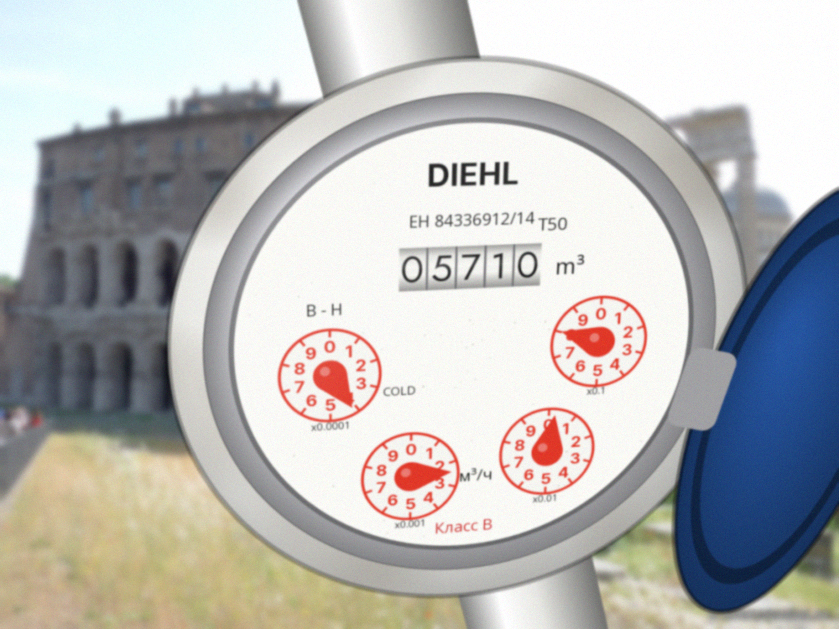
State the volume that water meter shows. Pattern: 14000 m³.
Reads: 5710.8024 m³
